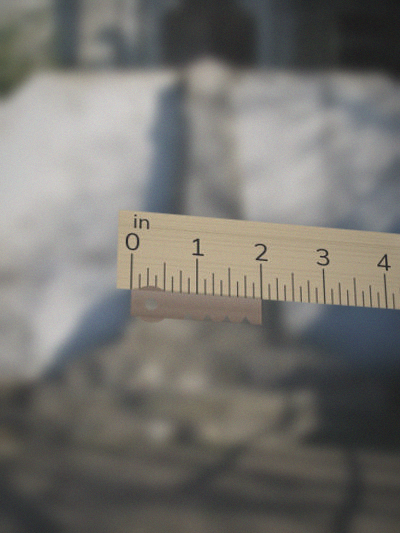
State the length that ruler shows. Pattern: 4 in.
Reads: 2 in
